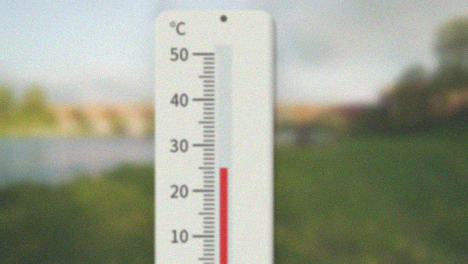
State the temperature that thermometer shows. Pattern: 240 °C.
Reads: 25 °C
